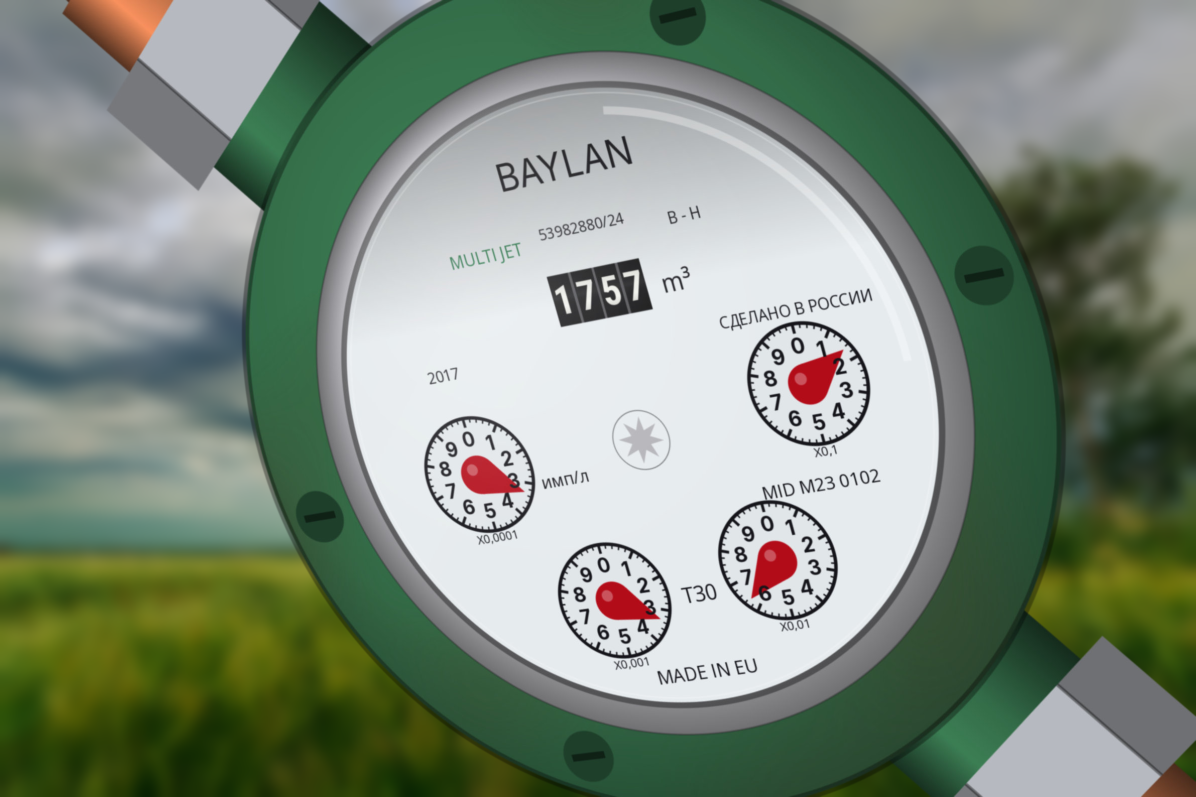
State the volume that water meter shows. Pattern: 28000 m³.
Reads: 1757.1633 m³
